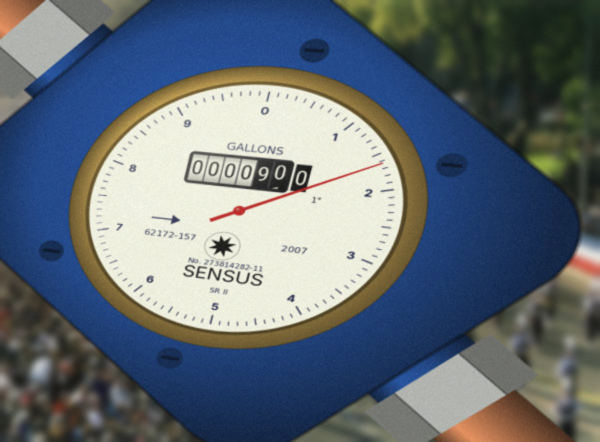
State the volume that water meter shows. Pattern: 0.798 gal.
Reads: 901.6 gal
